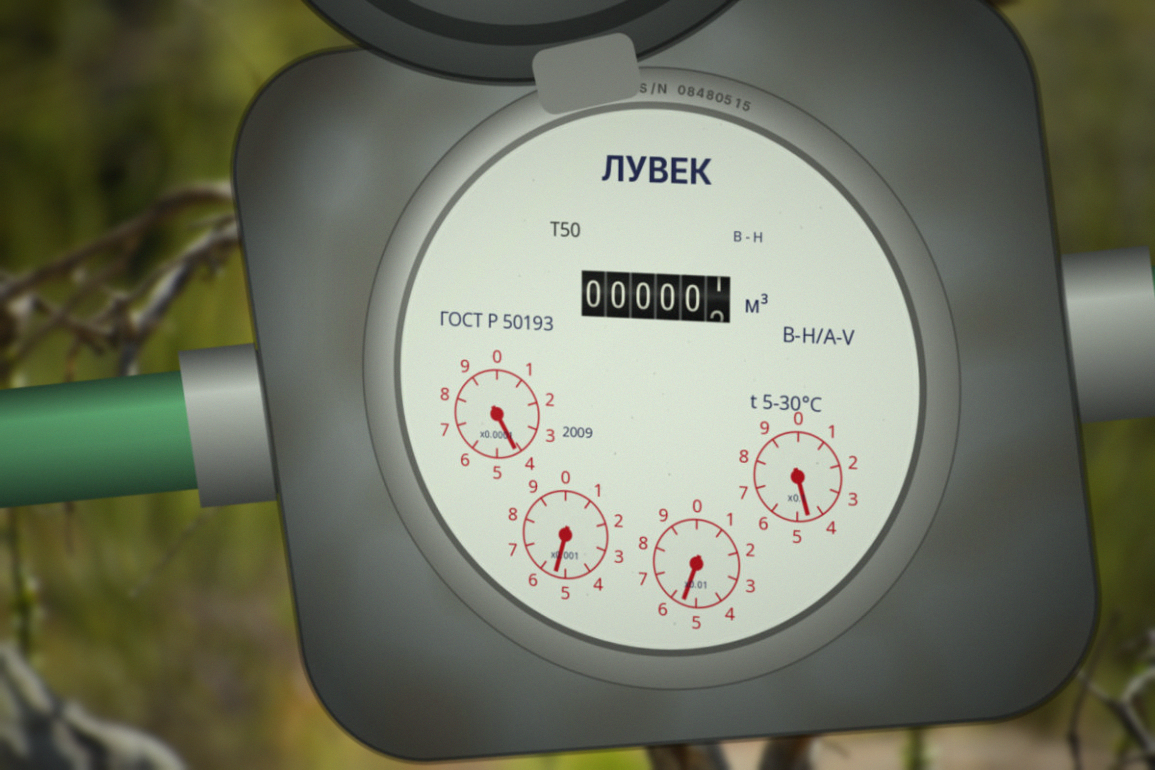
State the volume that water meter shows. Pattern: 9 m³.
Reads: 1.4554 m³
